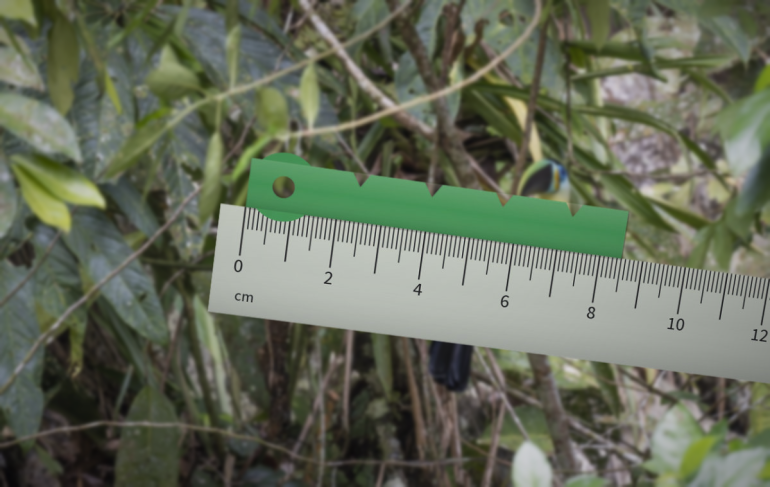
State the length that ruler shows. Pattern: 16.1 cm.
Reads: 8.5 cm
